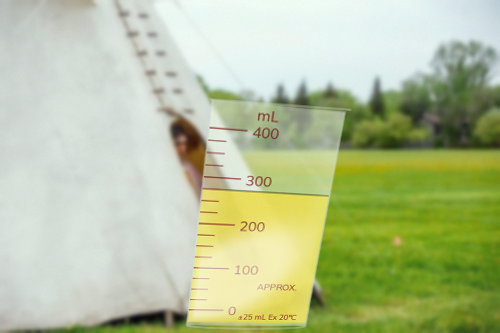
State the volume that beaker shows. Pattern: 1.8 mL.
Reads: 275 mL
